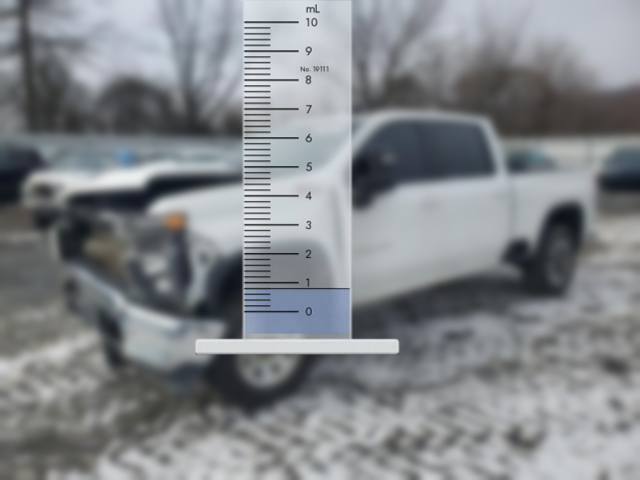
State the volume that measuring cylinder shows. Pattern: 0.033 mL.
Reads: 0.8 mL
